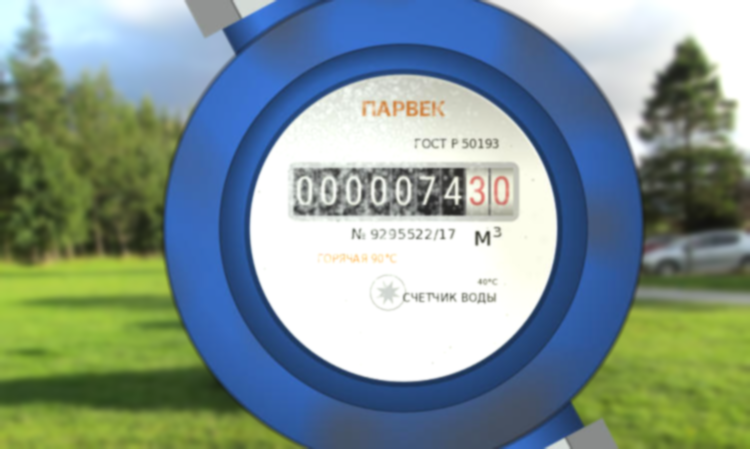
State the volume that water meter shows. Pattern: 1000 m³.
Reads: 74.30 m³
